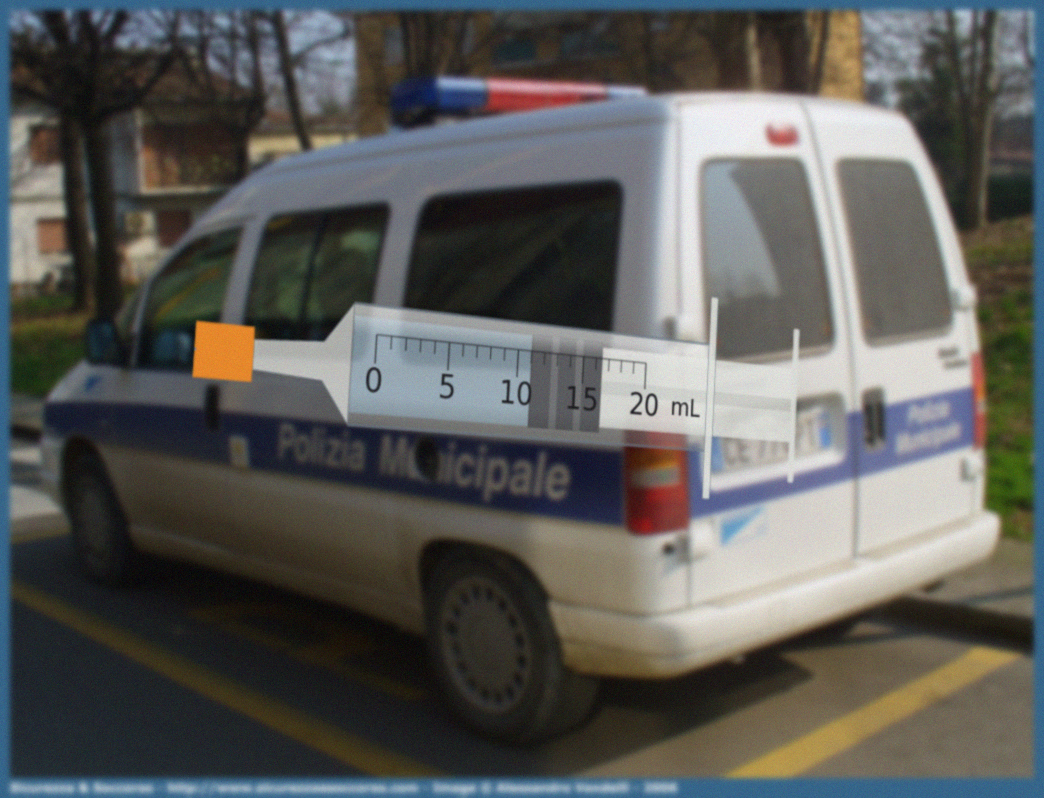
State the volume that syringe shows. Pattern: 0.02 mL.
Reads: 11 mL
